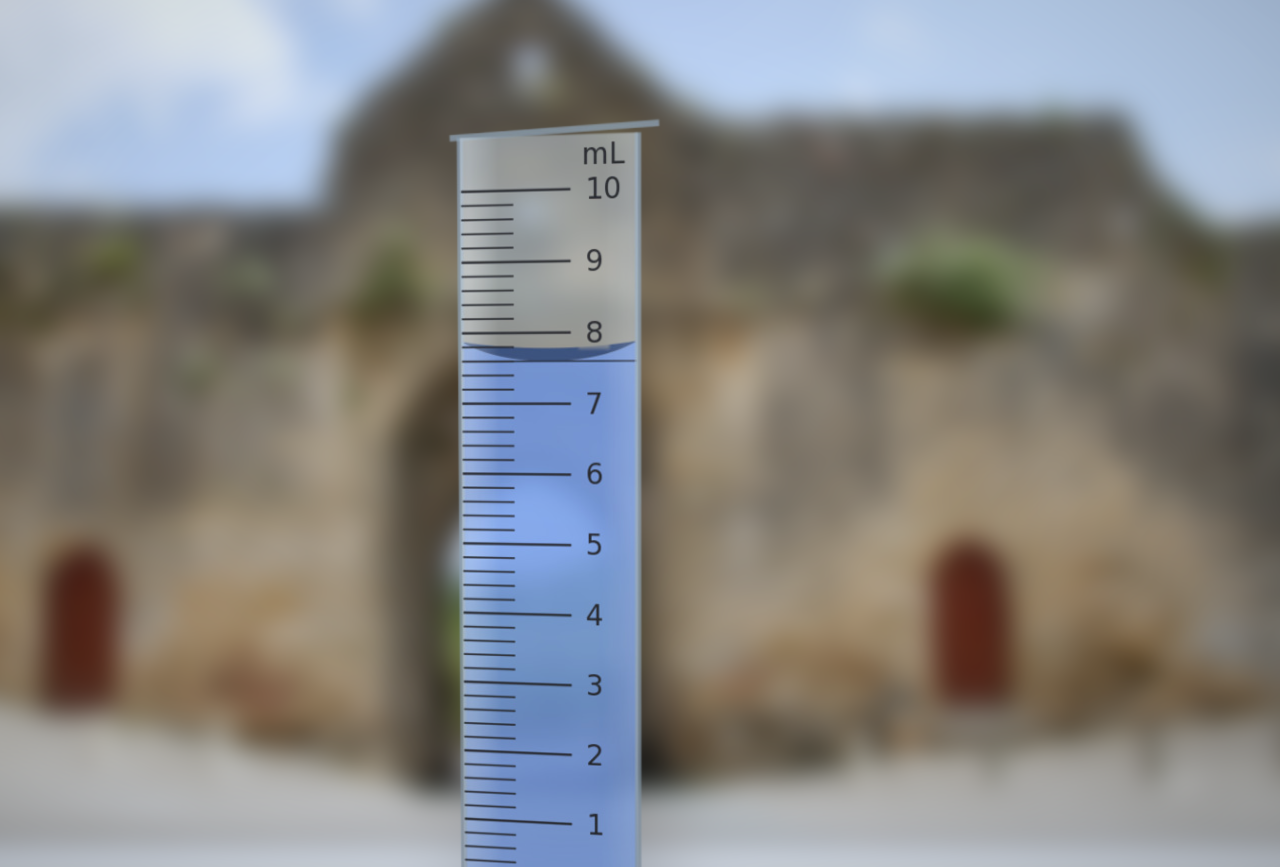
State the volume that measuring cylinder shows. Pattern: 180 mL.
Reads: 7.6 mL
